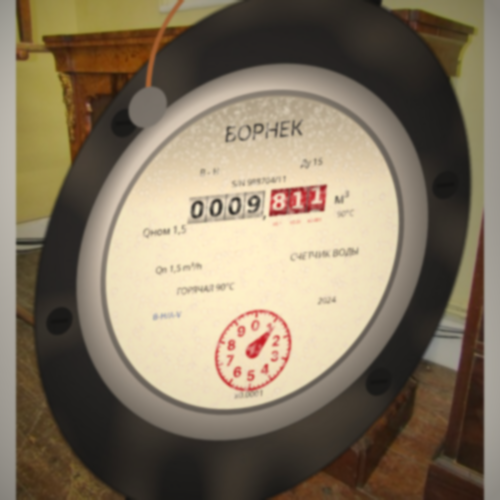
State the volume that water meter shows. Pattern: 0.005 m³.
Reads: 9.8111 m³
